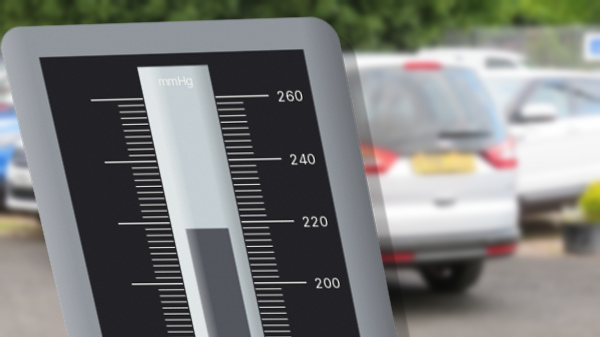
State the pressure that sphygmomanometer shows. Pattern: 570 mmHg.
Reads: 218 mmHg
